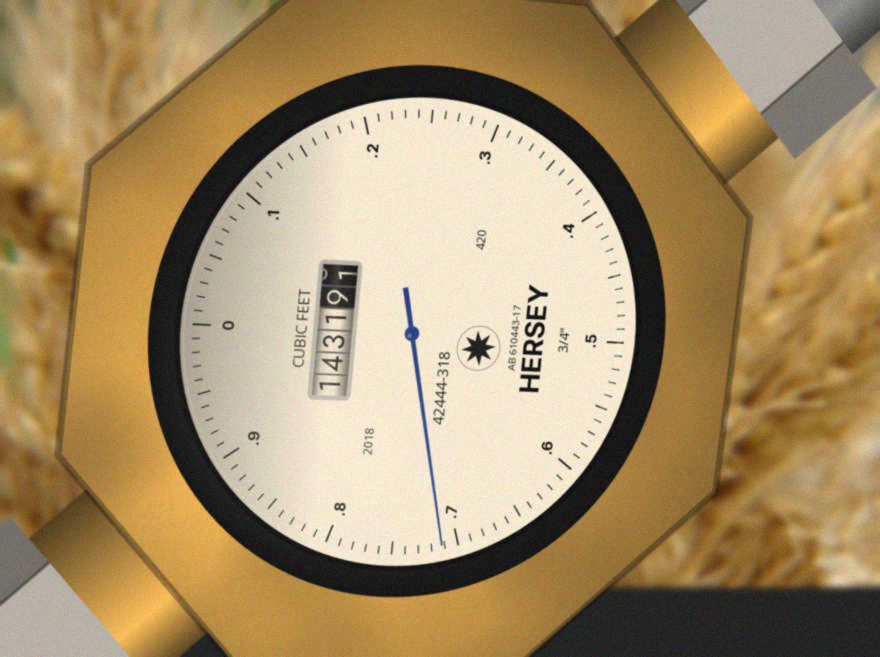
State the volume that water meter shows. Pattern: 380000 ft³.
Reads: 143190.71 ft³
